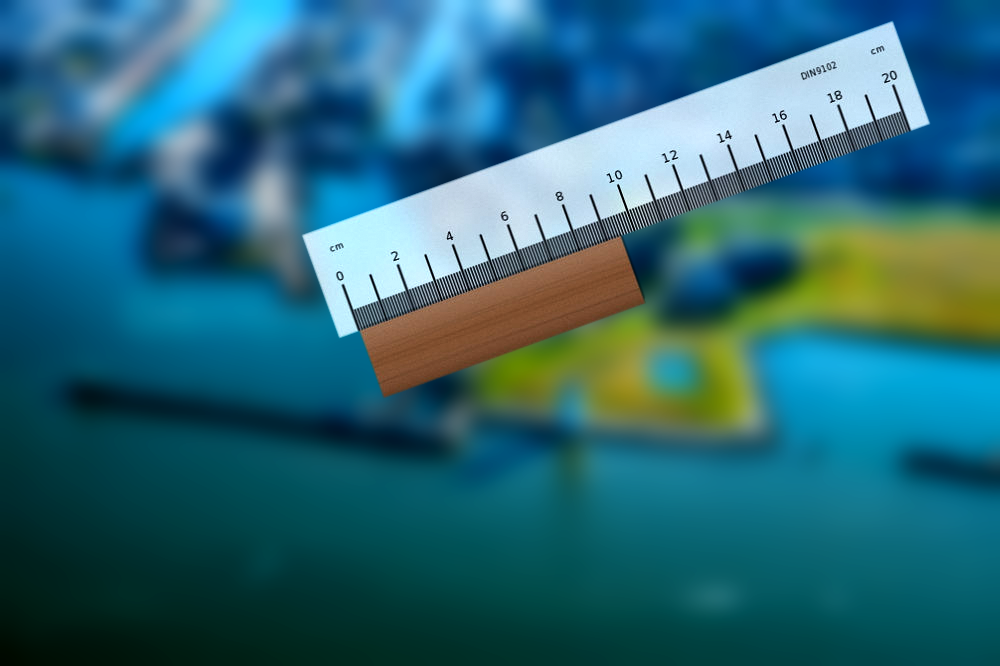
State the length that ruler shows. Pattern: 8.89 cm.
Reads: 9.5 cm
